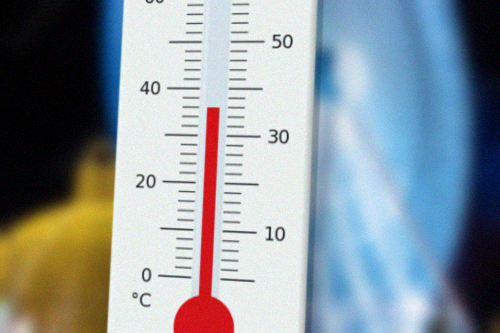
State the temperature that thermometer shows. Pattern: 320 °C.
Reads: 36 °C
